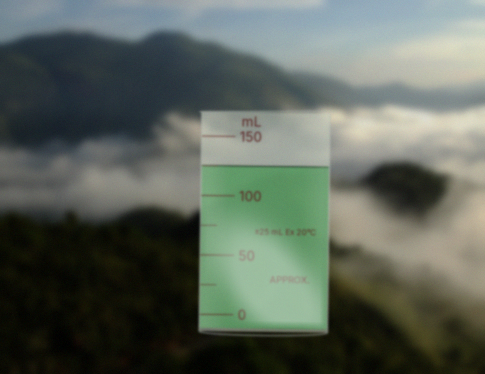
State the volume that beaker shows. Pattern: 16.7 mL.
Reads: 125 mL
